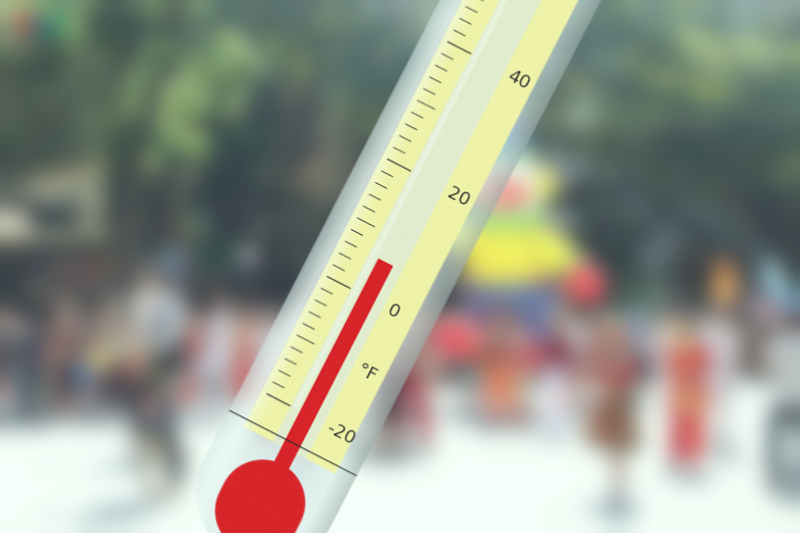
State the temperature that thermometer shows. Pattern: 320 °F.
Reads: 6 °F
